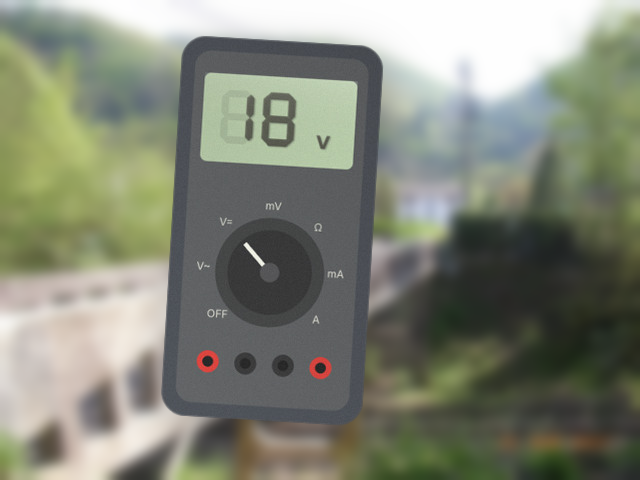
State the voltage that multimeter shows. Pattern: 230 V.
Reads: 18 V
